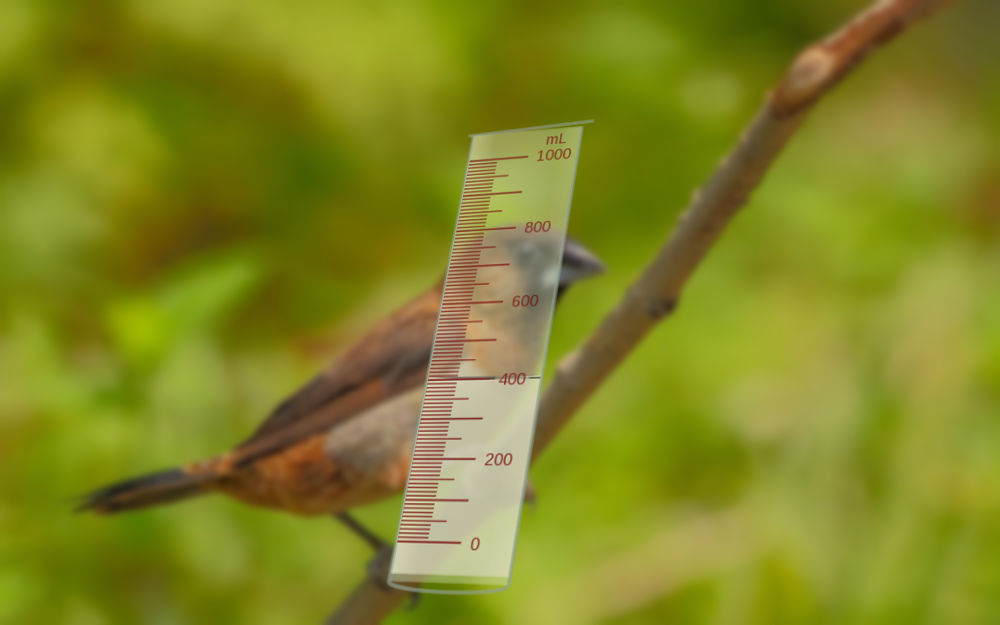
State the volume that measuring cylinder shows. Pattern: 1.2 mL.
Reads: 400 mL
